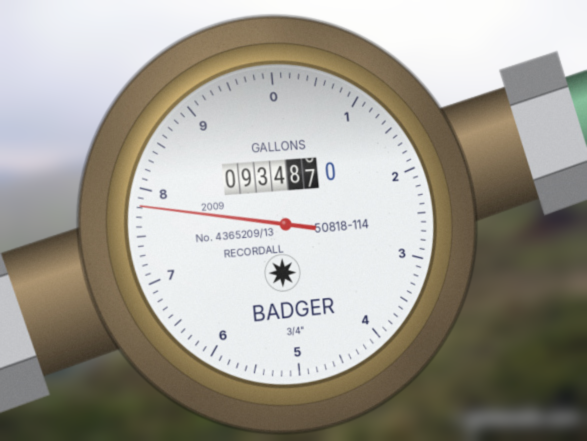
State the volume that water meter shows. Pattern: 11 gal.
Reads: 934867.8 gal
